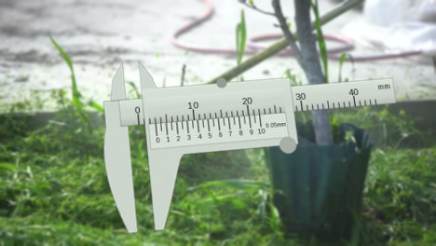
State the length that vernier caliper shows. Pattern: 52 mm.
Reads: 3.0 mm
